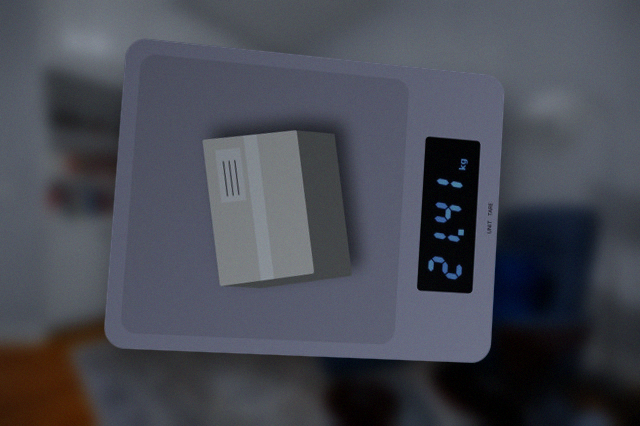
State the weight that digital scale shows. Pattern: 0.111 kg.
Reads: 21.41 kg
